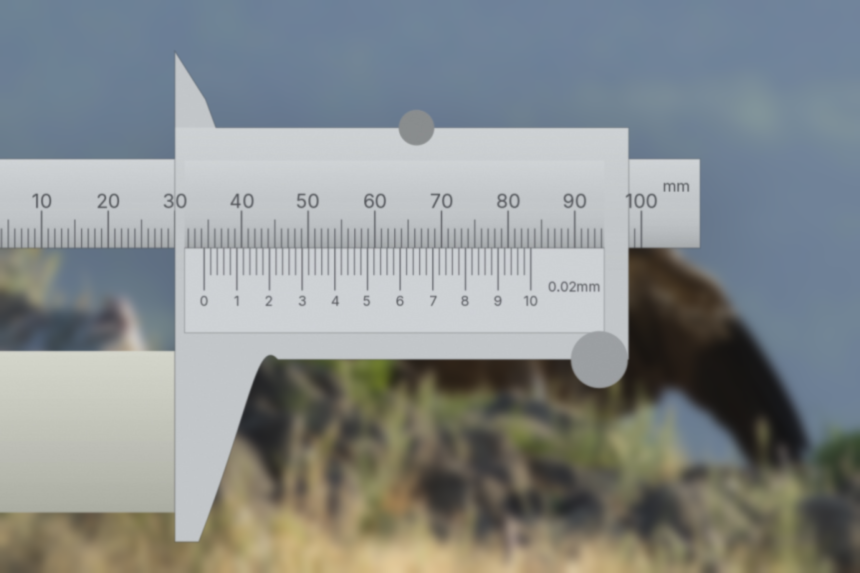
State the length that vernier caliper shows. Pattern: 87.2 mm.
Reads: 34.4 mm
